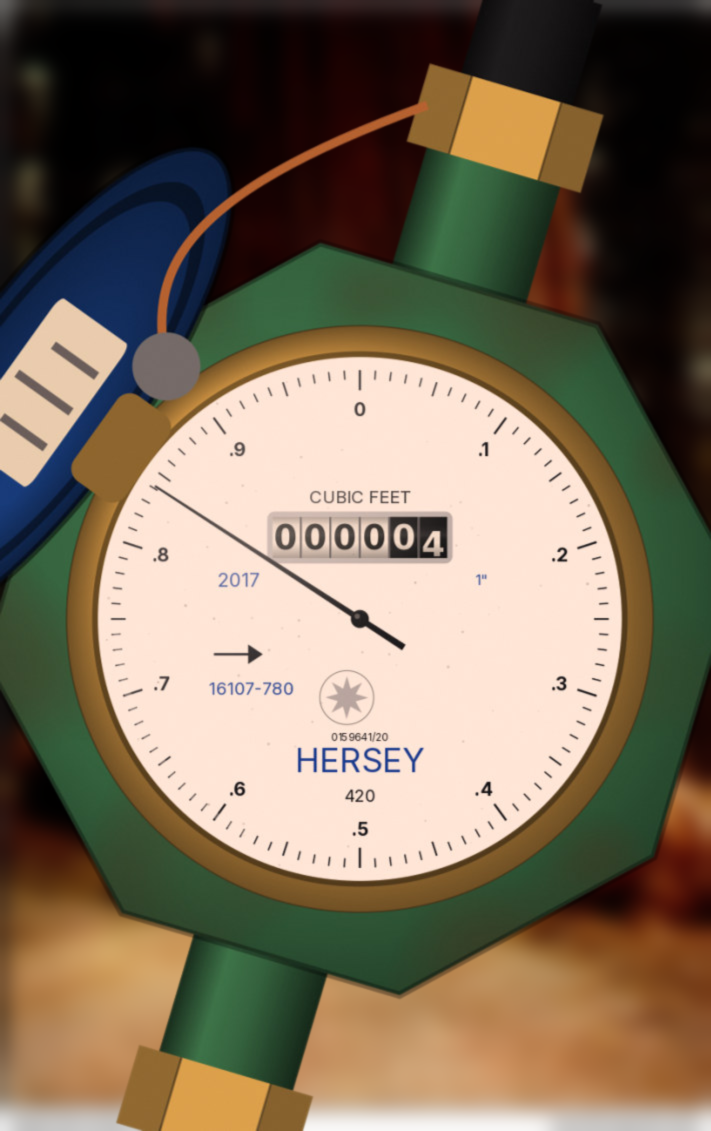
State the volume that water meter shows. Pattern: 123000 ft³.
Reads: 3.84 ft³
